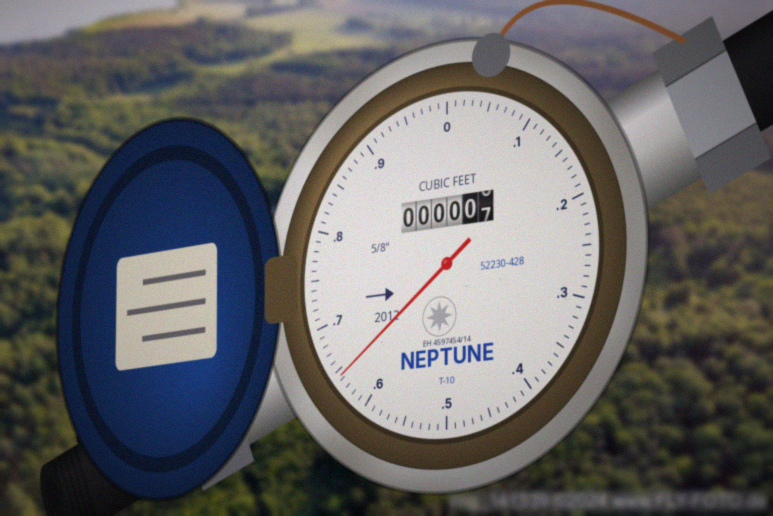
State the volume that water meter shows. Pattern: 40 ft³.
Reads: 6.64 ft³
